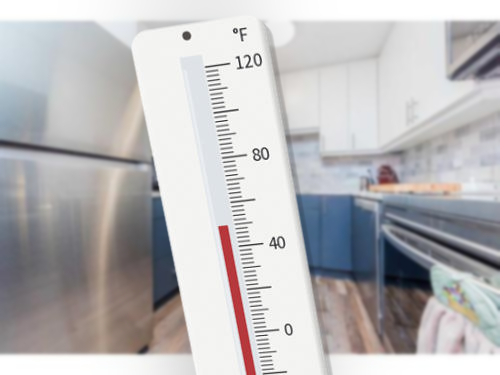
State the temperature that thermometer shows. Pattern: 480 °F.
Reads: 50 °F
